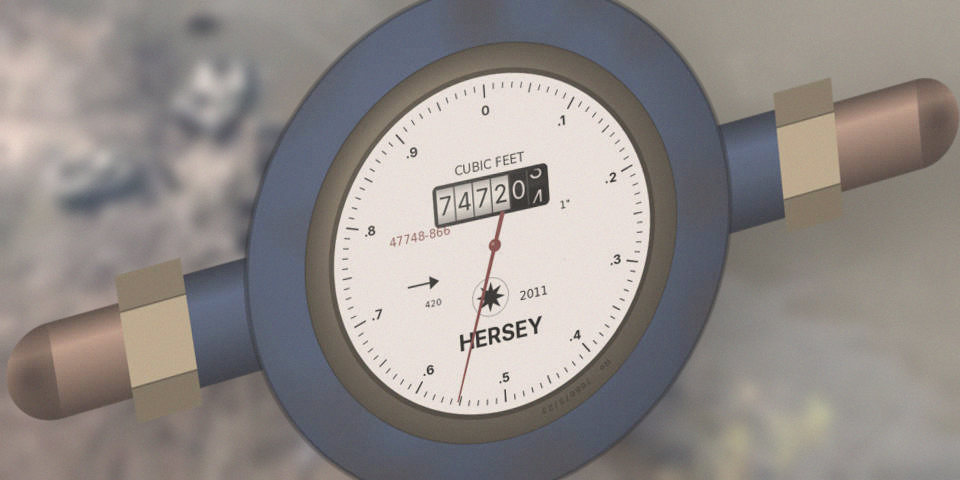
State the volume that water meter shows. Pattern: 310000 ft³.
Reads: 747203.55 ft³
